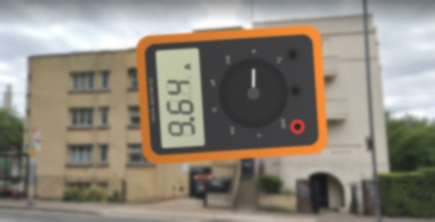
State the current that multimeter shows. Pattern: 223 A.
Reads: 9.64 A
